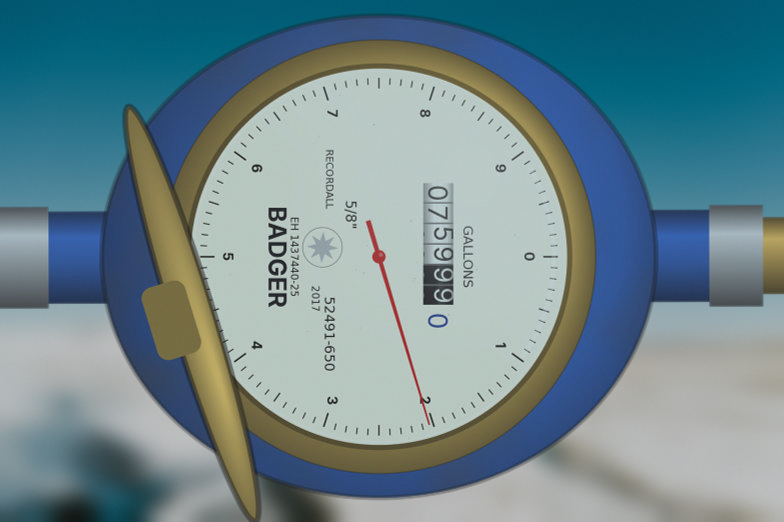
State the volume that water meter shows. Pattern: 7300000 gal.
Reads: 759992.0 gal
